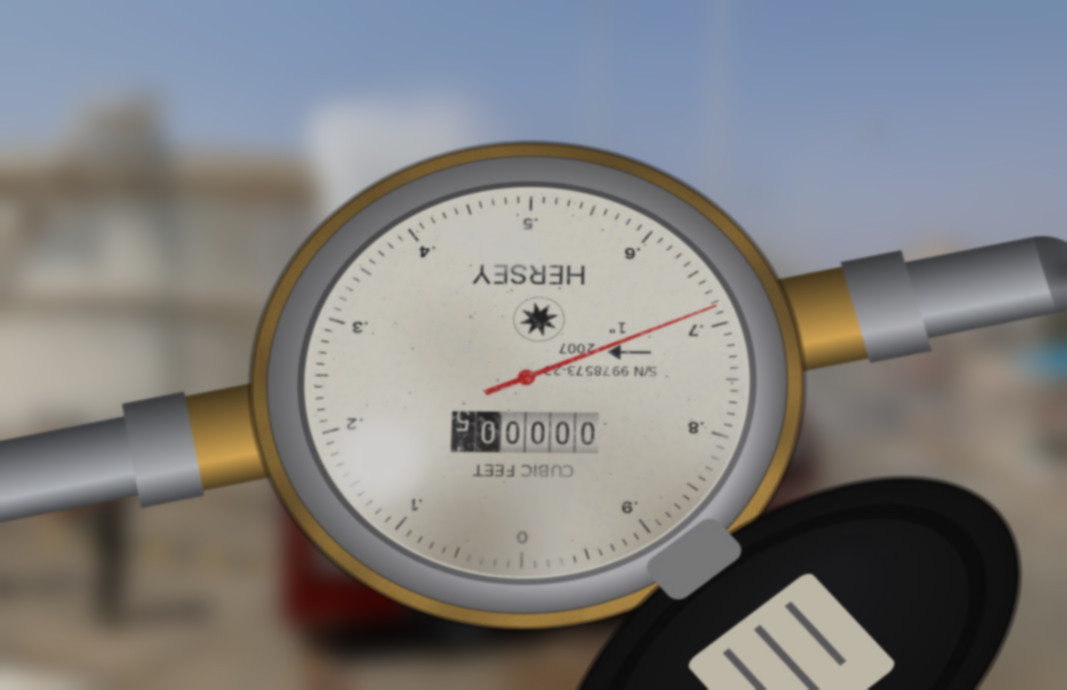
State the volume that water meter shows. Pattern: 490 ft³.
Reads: 4.68 ft³
